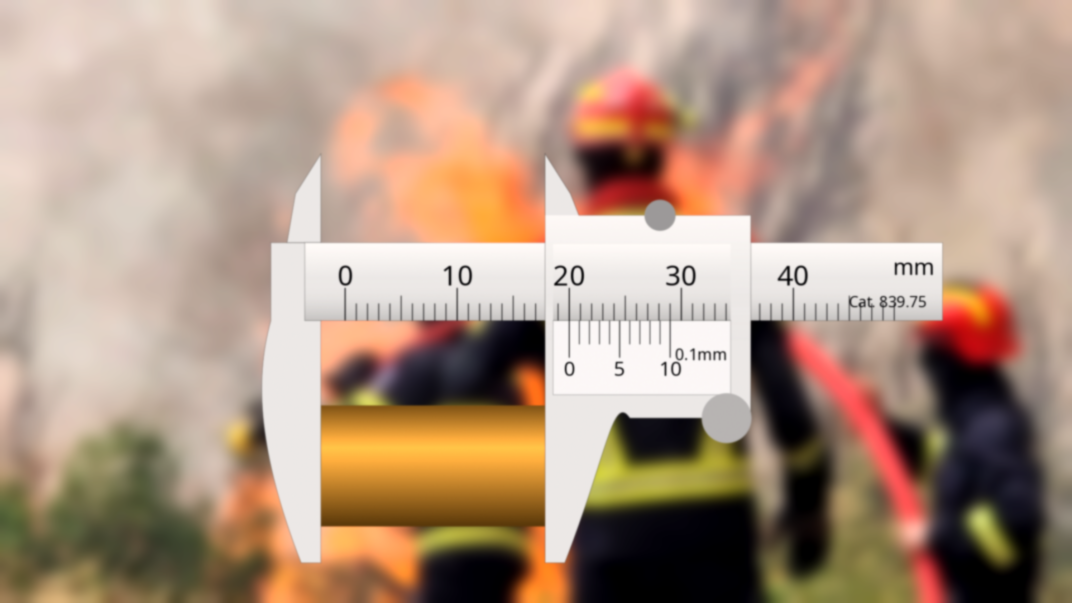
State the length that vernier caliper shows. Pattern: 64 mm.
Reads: 20.0 mm
